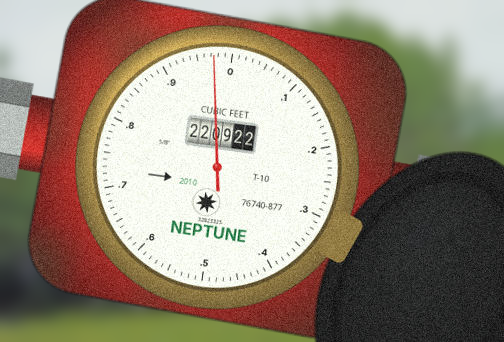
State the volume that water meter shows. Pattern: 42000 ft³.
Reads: 220921.97 ft³
